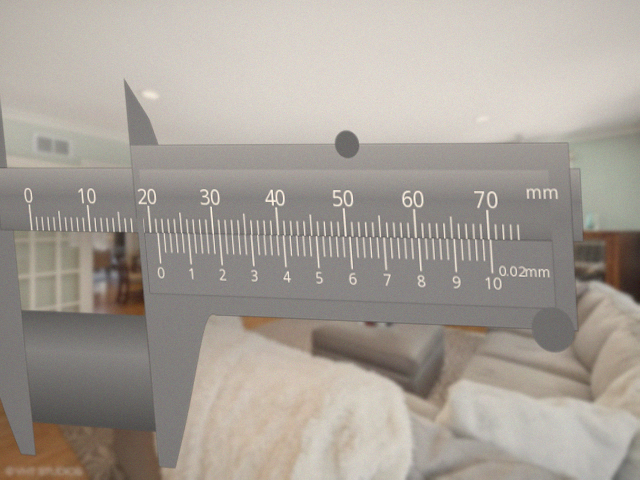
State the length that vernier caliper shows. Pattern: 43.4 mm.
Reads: 21.2 mm
